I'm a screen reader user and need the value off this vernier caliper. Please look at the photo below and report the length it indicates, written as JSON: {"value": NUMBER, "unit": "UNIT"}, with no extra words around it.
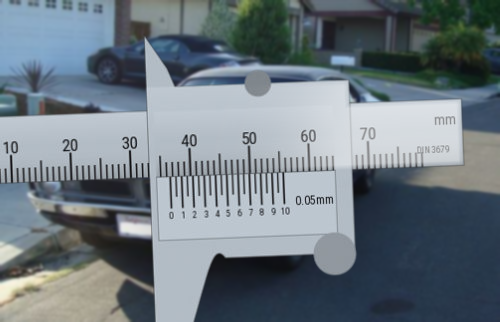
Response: {"value": 36.6, "unit": "mm"}
